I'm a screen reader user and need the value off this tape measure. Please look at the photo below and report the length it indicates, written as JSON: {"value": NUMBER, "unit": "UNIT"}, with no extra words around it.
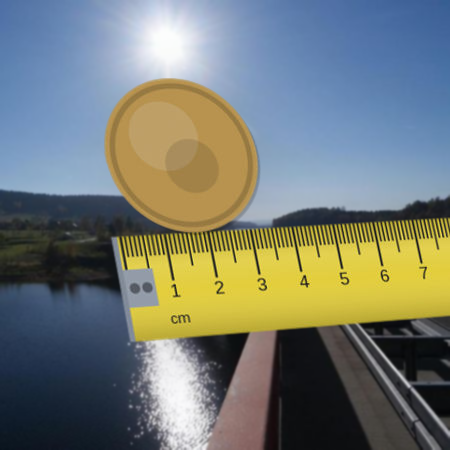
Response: {"value": 3.5, "unit": "cm"}
